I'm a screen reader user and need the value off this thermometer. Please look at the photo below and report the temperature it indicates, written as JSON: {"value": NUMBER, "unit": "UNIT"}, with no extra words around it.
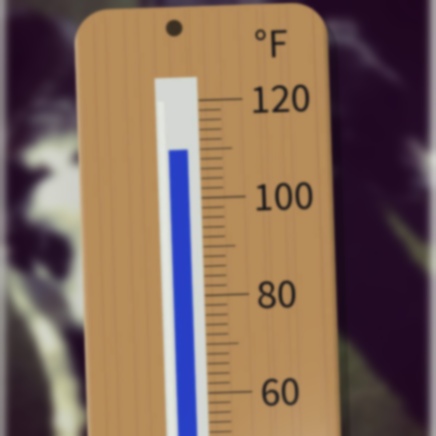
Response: {"value": 110, "unit": "°F"}
